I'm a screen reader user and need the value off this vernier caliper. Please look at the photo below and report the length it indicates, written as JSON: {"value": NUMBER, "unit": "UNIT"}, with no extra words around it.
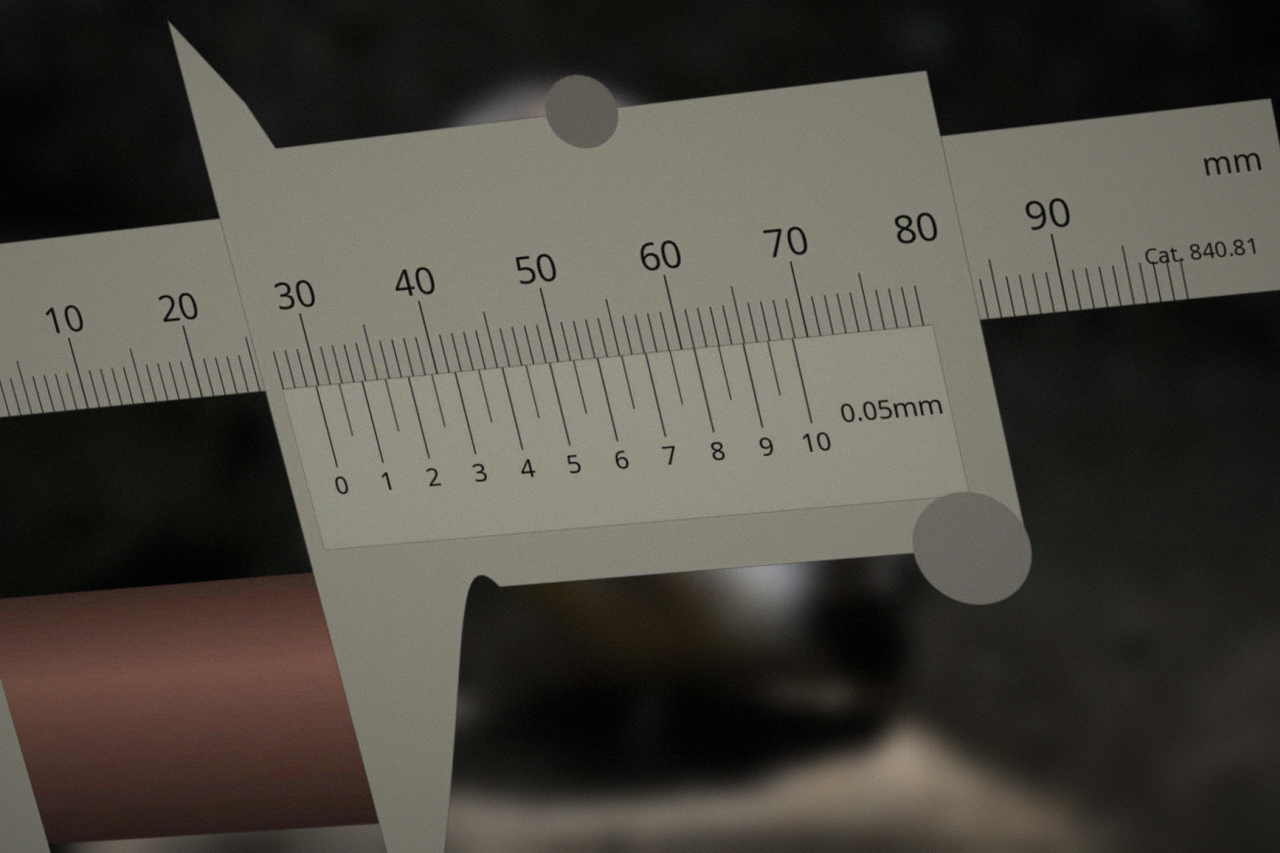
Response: {"value": 29.8, "unit": "mm"}
